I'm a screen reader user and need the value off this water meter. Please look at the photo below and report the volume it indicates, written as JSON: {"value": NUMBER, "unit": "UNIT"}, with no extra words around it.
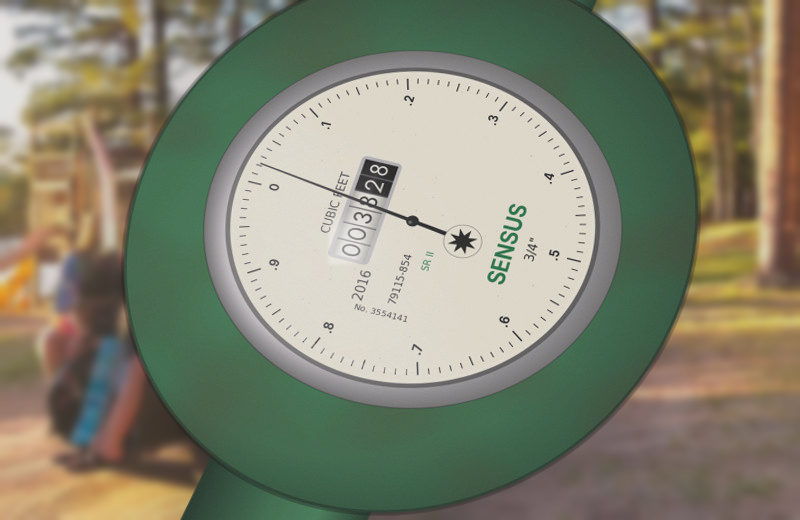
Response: {"value": 3828.02, "unit": "ft³"}
